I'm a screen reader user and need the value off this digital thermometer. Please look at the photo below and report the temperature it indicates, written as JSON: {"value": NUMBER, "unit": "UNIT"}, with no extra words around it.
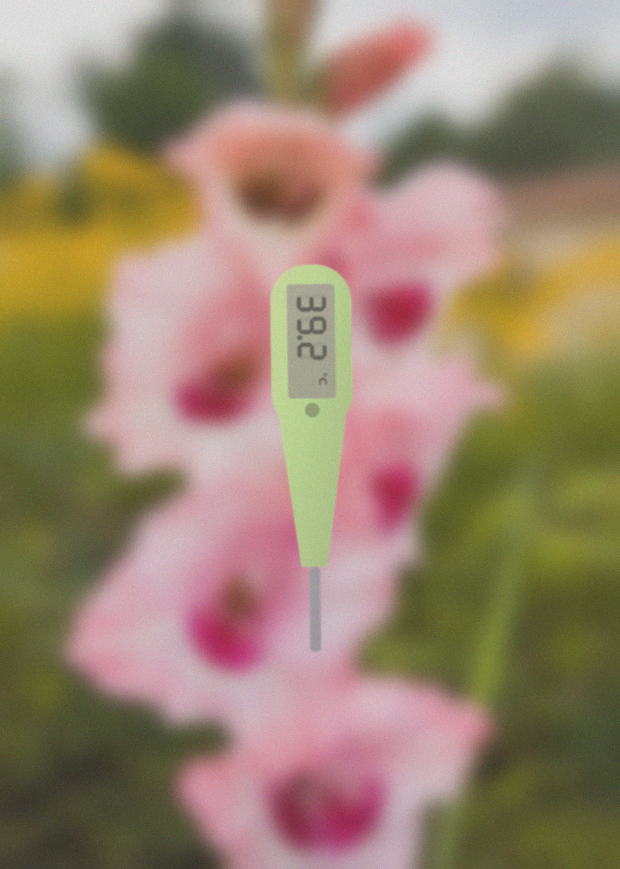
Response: {"value": 39.2, "unit": "°C"}
